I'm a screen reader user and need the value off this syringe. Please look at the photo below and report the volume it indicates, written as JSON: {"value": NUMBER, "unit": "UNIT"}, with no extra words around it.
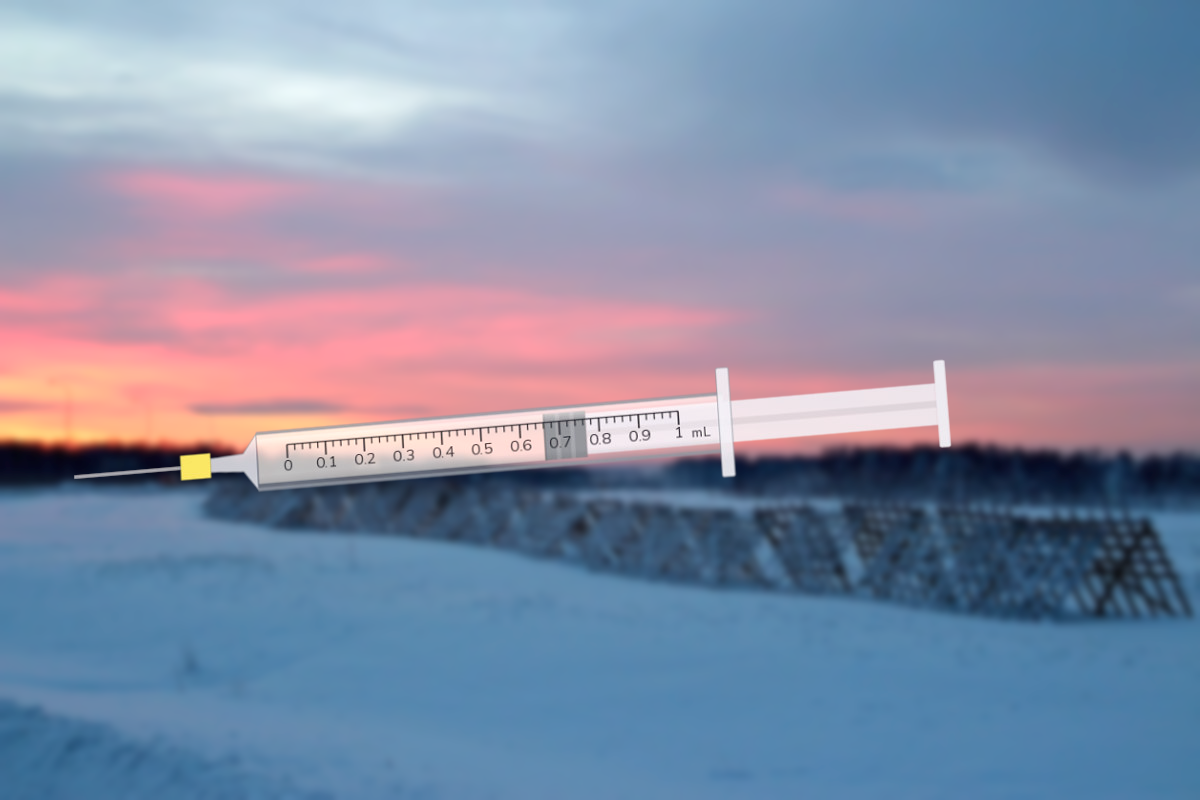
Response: {"value": 0.66, "unit": "mL"}
